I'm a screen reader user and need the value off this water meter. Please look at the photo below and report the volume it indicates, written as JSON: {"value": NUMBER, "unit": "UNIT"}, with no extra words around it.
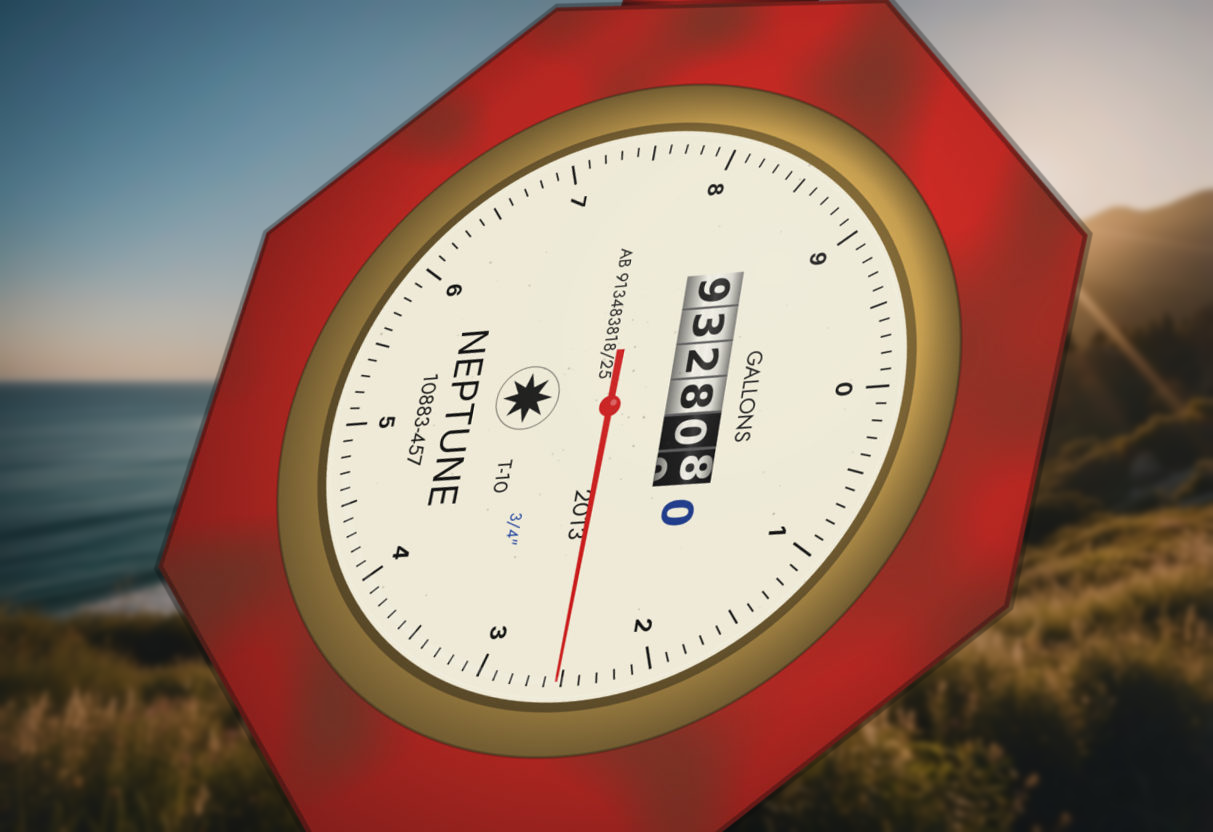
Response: {"value": 9328082.5, "unit": "gal"}
